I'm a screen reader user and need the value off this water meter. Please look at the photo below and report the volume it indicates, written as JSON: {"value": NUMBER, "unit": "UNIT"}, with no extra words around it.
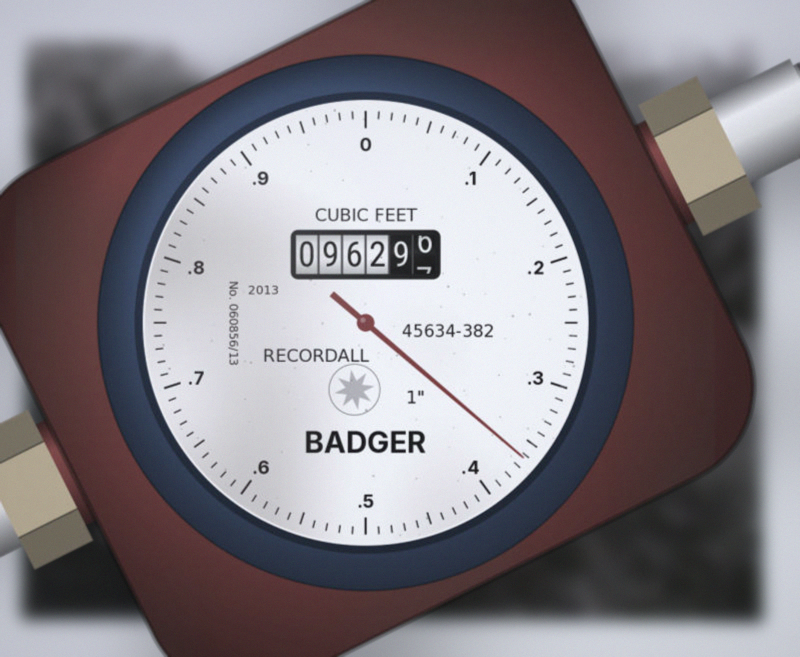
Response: {"value": 96296.36, "unit": "ft³"}
